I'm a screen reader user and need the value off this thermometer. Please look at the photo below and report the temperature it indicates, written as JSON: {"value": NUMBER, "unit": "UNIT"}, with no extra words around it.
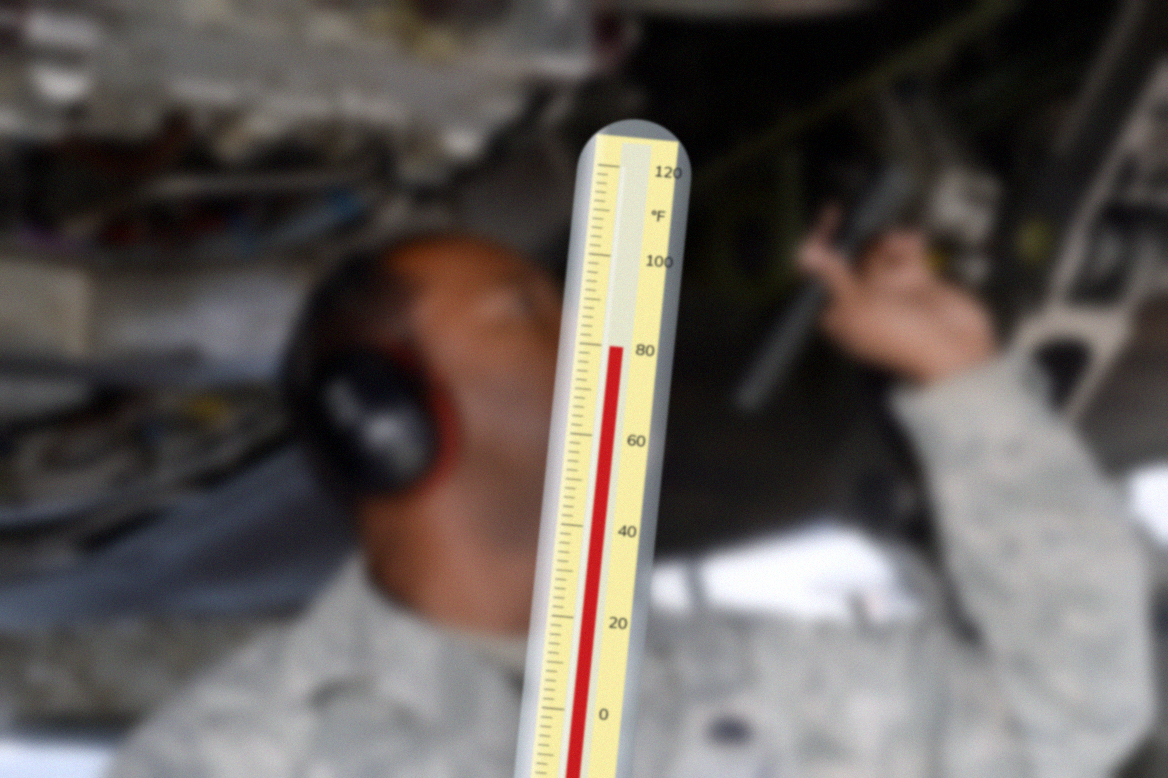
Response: {"value": 80, "unit": "°F"}
